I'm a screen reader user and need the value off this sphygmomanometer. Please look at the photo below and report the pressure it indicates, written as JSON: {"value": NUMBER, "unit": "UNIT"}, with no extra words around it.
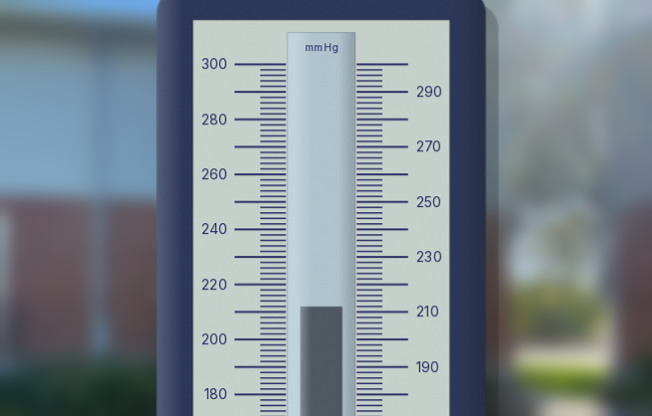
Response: {"value": 212, "unit": "mmHg"}
